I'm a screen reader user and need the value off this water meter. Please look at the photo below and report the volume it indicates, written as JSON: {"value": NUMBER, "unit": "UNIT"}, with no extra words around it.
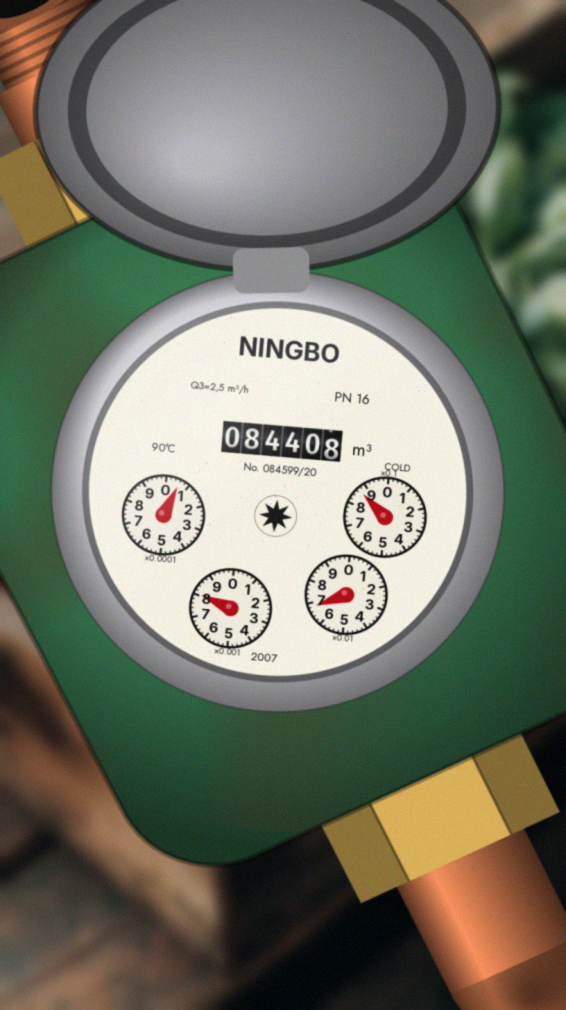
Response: {"value": 84407.8680, "unit": "m³"}
